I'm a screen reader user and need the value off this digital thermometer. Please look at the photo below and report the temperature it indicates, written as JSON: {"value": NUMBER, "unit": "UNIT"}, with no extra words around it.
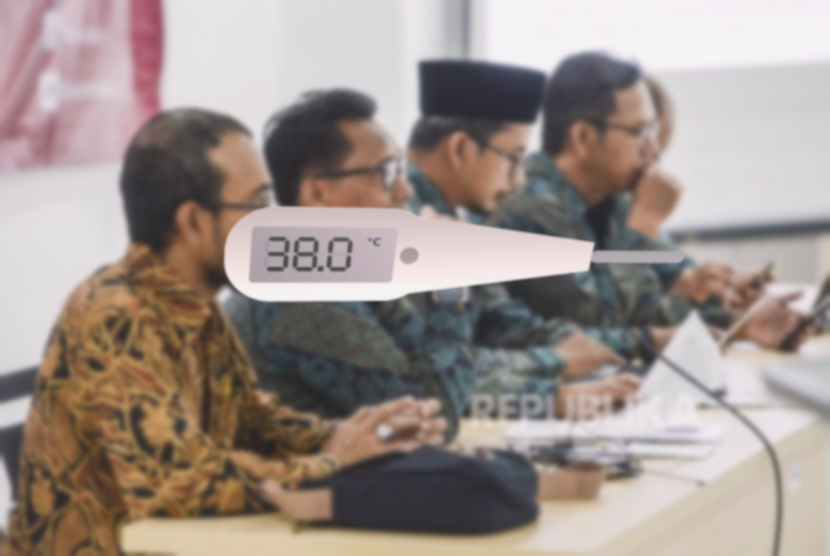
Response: {"value": 38.0, "unit": "°C"}
